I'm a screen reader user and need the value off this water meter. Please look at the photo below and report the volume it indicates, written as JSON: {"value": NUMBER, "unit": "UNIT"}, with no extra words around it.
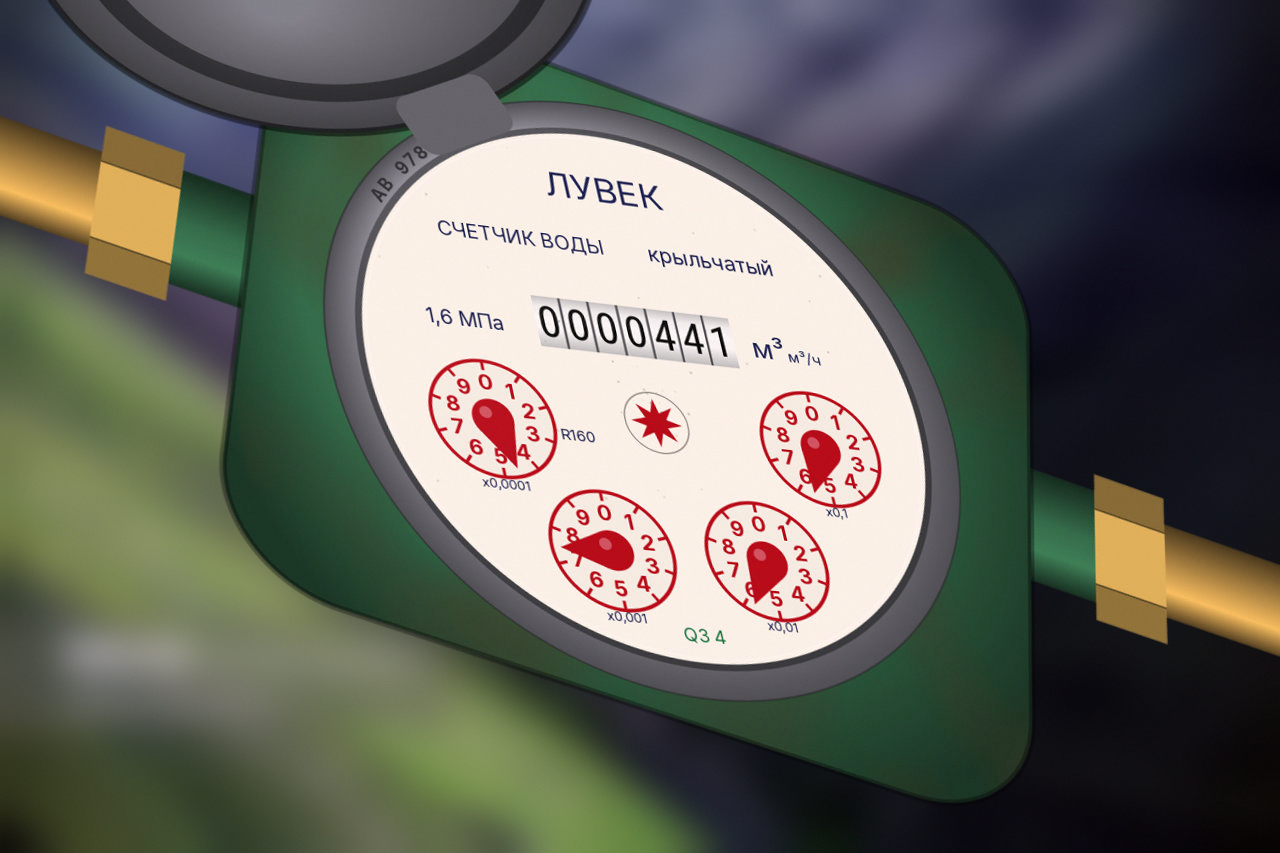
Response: {"value": 441.5574, "unit": "m³"}
